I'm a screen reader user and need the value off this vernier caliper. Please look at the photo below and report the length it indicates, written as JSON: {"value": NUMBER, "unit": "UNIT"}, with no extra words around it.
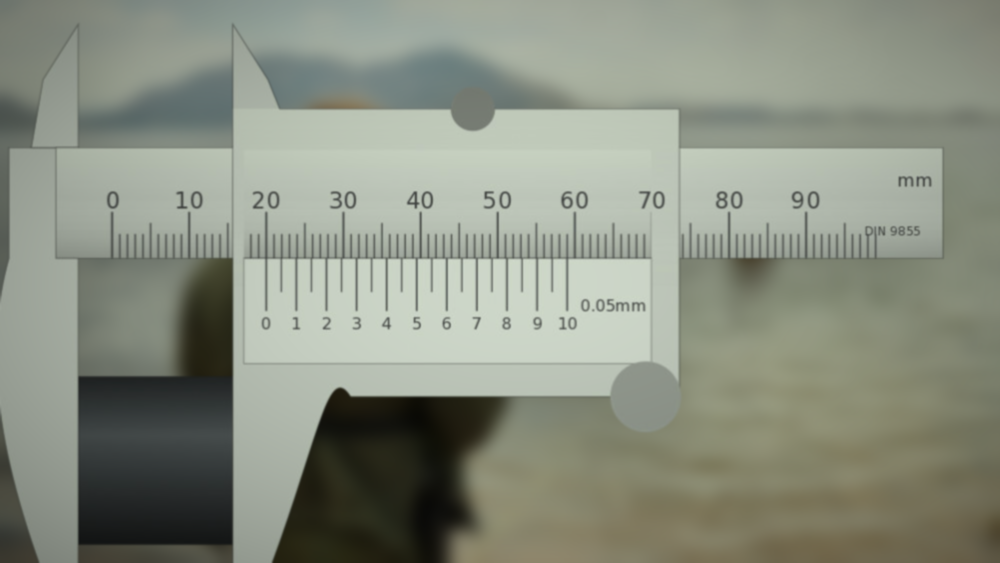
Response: {"value": 20.0, "unit": "mm"}
